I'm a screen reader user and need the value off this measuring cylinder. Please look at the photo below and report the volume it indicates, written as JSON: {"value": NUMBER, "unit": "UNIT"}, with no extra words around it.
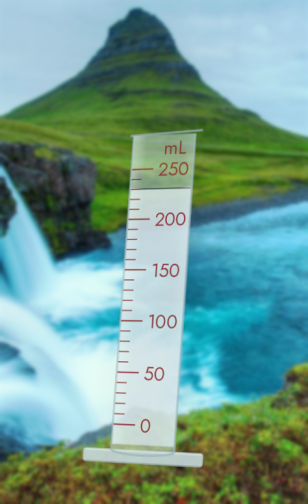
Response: {"value": 230, "unit": "mL"}
